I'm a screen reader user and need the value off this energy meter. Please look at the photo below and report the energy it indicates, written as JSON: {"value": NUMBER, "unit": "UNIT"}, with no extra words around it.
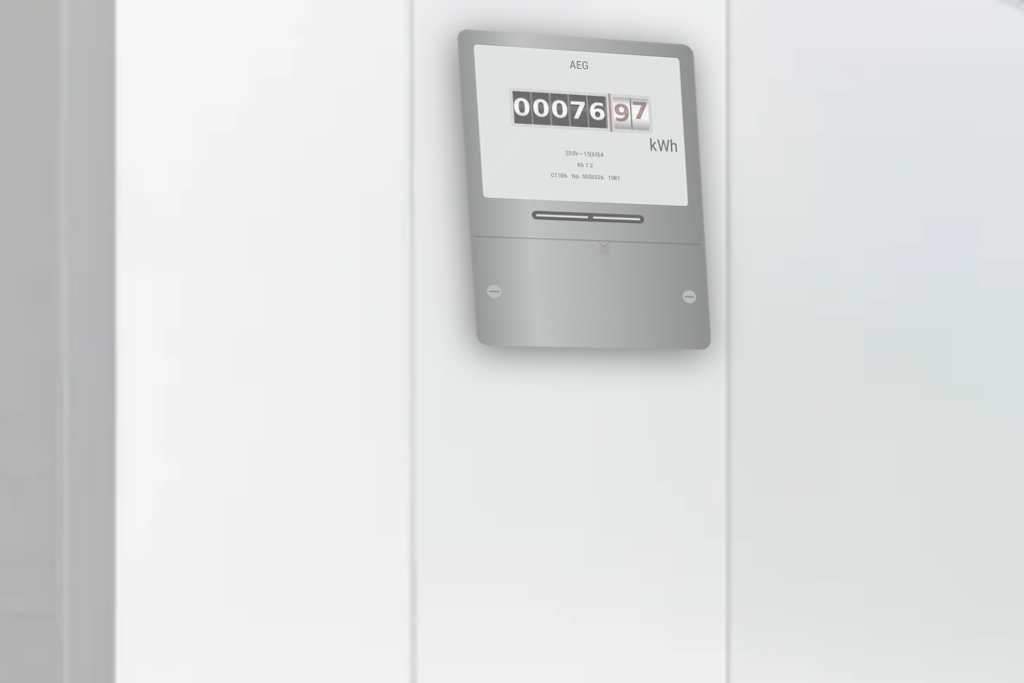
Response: {"value": 76.97, "unit": "kWh"}
